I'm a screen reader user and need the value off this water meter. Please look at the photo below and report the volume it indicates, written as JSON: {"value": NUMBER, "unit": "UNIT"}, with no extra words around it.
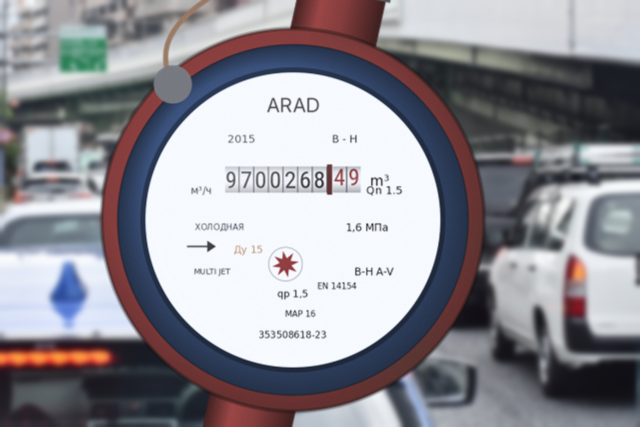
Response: {"value": 9700268.49, "unit": "m³"}
